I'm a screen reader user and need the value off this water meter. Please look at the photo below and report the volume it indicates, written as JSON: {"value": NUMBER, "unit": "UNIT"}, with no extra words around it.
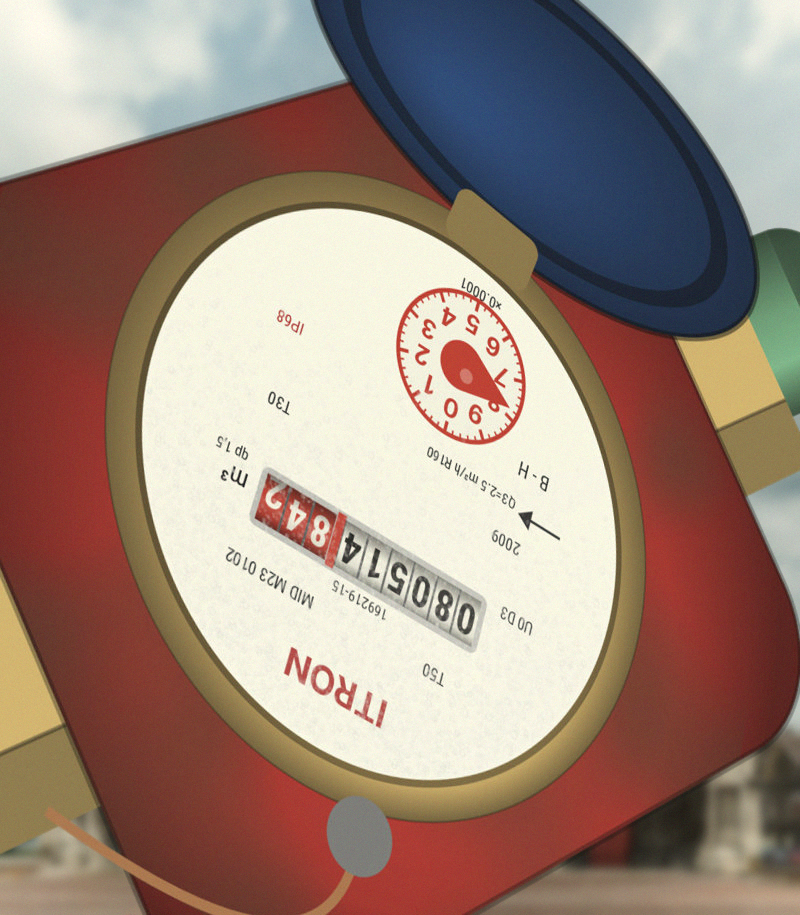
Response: {"value": 80514.8417, "unit": "m³"}
